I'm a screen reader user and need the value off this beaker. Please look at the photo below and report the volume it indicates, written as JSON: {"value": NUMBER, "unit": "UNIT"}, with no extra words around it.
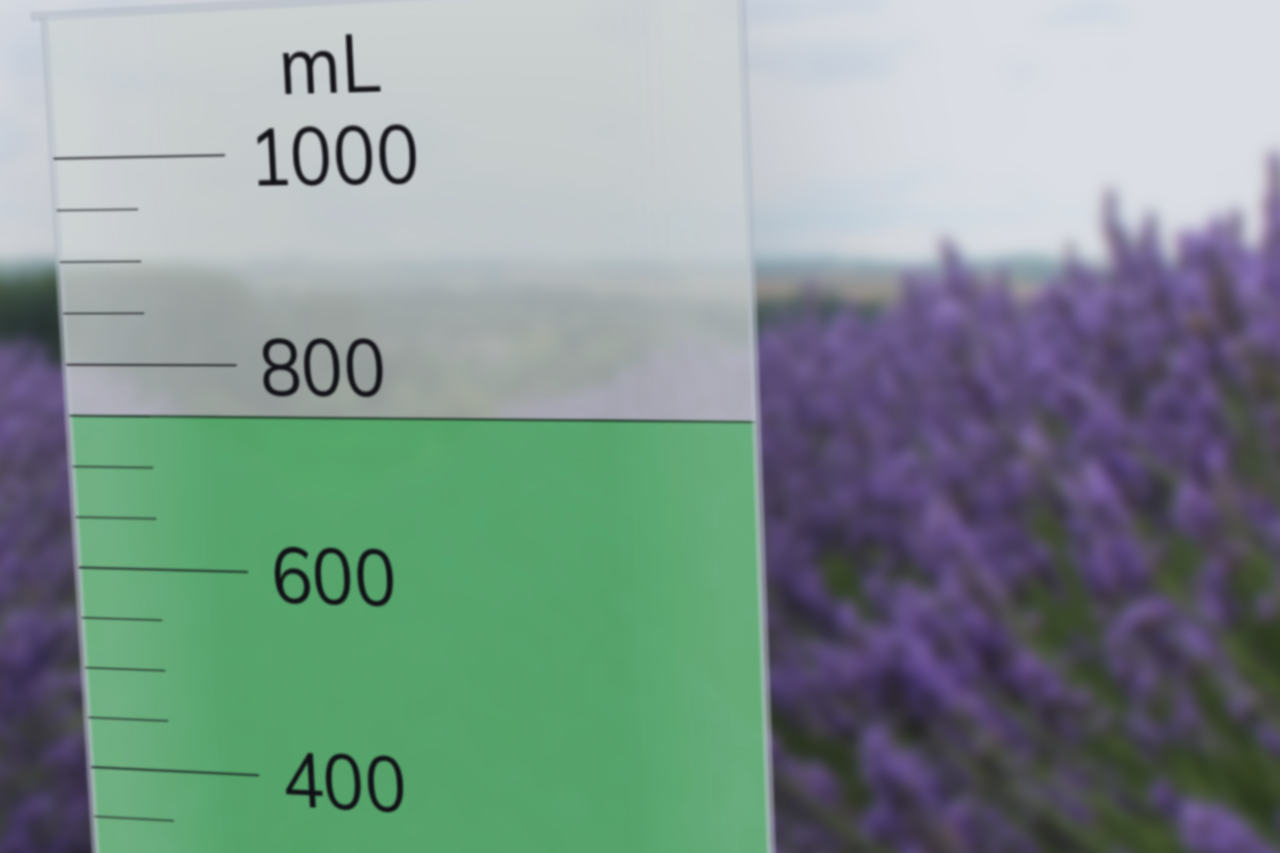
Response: {"value": 750, "unit": "mL"}
